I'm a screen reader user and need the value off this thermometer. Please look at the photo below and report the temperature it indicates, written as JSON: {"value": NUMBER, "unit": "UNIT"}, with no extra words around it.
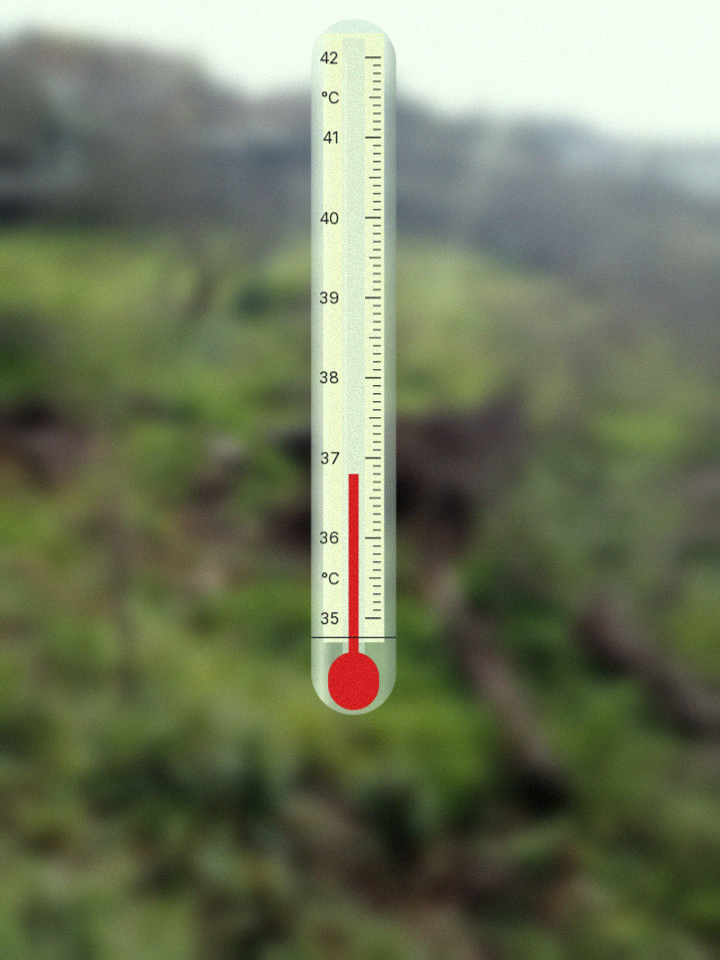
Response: {"value": 36.8, "unit": "°C"}
